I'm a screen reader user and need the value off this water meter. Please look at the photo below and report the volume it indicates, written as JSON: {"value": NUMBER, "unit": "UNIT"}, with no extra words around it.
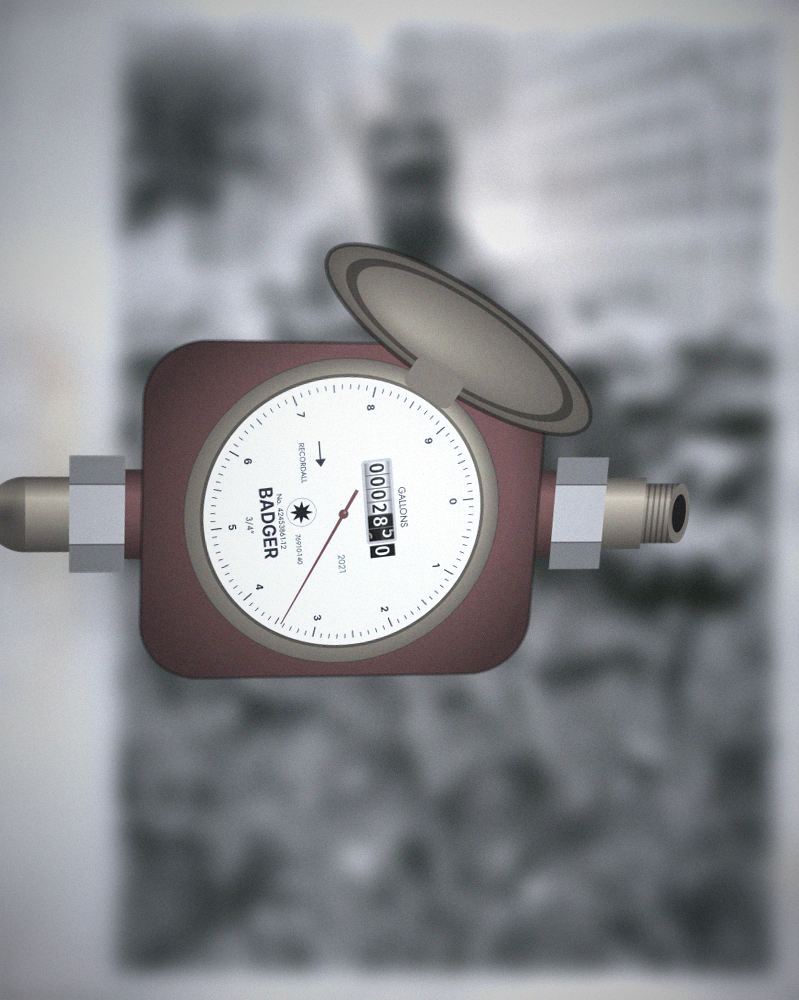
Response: {"value": 2853.4, "unit": "gal"}
